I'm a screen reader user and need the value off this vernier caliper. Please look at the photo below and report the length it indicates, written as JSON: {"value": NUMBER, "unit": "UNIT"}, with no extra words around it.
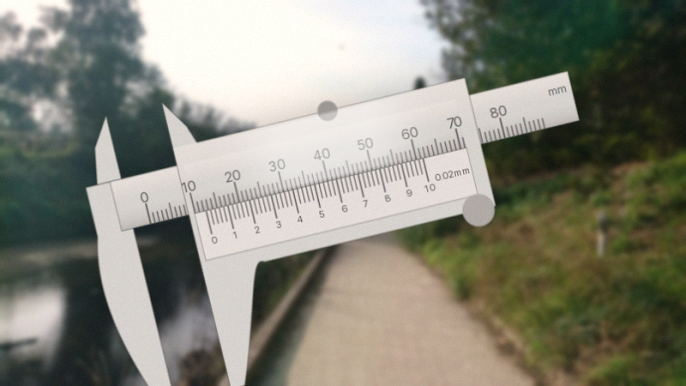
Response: {"value": 12.5, "unit": "mm"}
